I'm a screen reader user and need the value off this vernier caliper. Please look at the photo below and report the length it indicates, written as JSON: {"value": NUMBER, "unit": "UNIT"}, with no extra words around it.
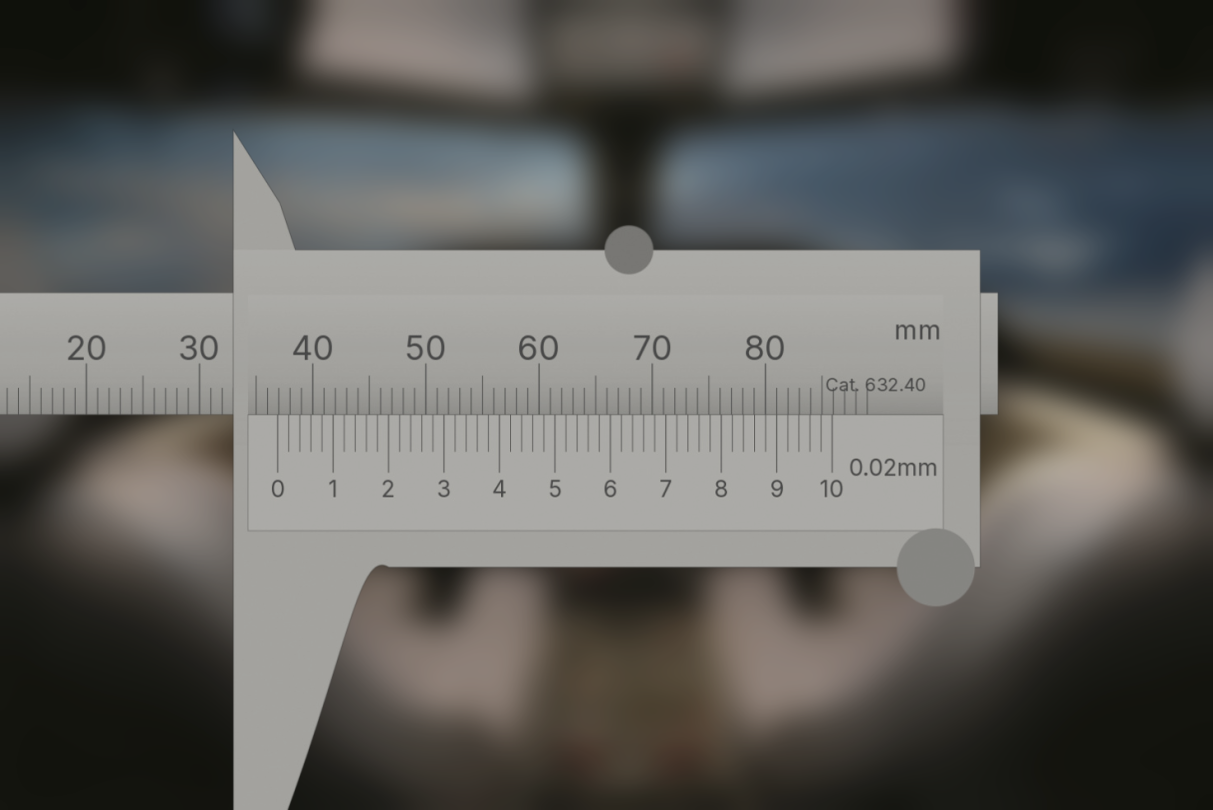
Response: {"value": 36.9, "unit": "mm"}
